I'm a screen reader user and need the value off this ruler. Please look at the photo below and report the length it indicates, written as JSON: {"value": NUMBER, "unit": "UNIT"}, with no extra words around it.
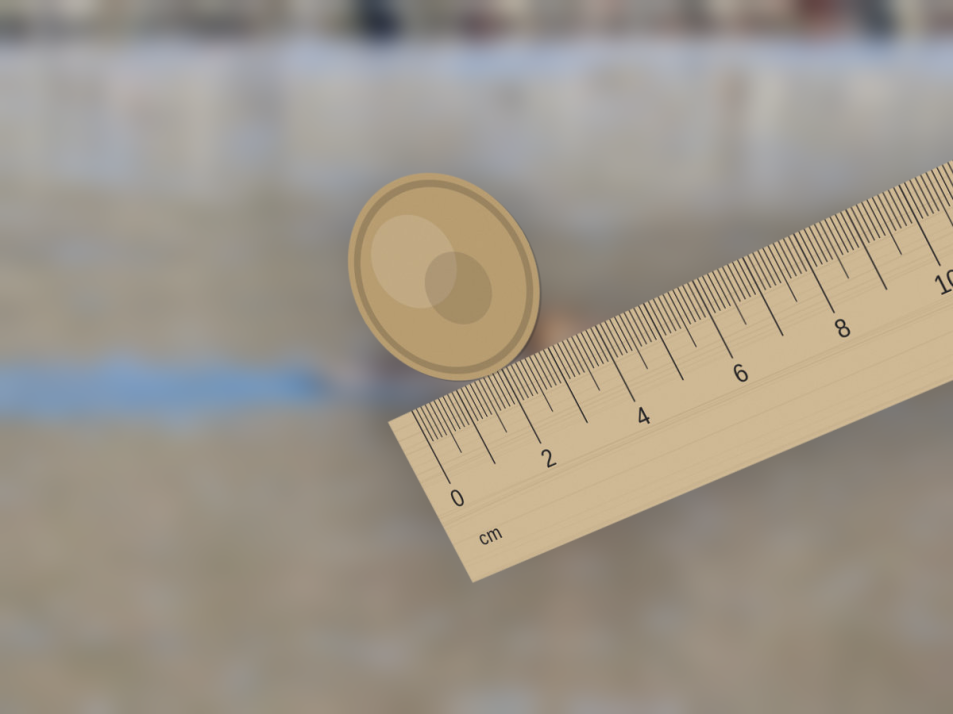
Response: {"value": 3.6, "unit": "cm"}
